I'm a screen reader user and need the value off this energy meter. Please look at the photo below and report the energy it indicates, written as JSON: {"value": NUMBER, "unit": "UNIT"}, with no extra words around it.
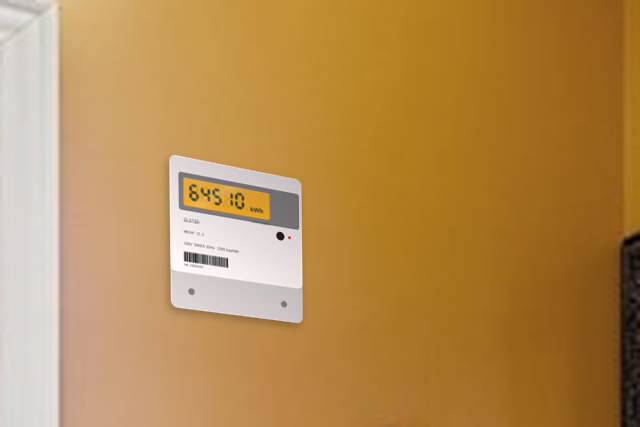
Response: {"value": 64510, "unit": "kWh"}
